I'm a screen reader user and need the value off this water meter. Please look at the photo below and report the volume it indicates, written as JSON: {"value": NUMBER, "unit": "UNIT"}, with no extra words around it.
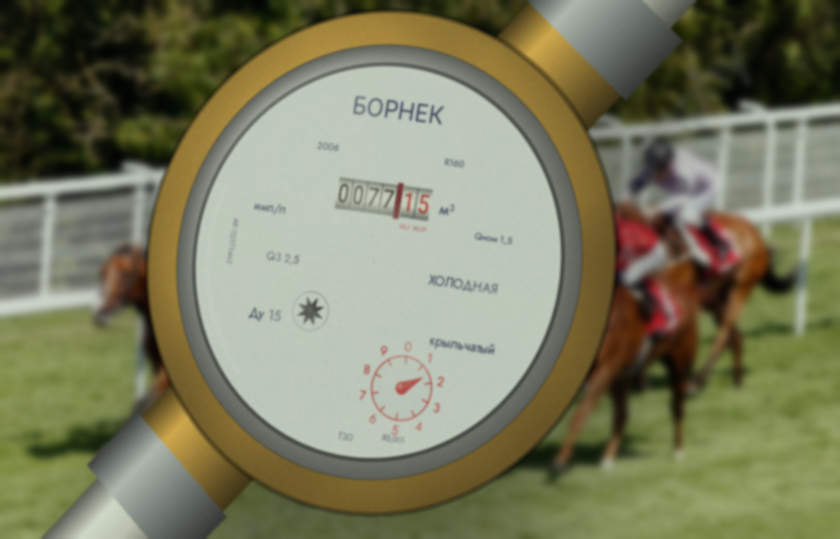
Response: {"value": 77.151, "unit": "m³"}
